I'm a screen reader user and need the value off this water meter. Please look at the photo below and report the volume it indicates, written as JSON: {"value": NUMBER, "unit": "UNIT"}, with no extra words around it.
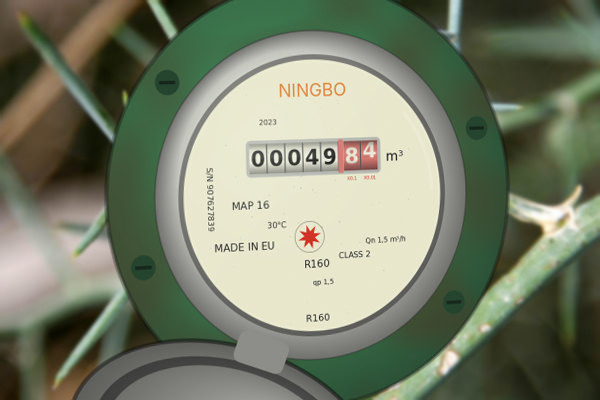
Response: {"value": 49.84, "unit": "m³"}
